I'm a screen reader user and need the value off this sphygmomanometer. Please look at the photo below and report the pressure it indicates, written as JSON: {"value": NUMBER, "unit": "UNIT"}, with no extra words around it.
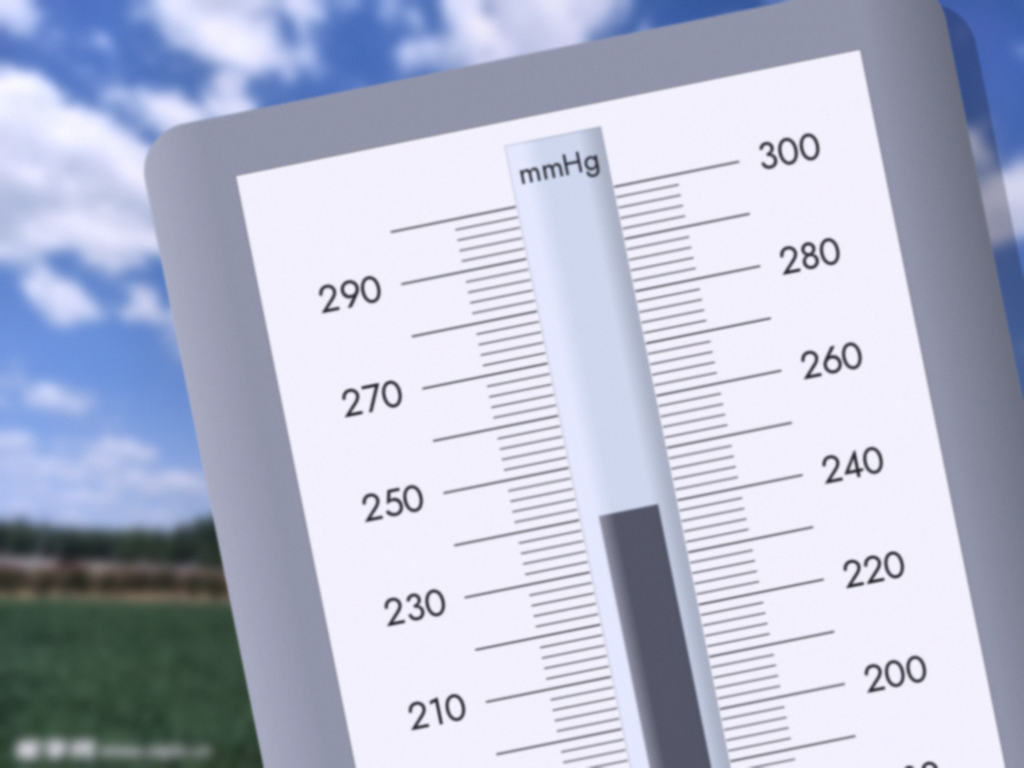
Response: {"value": 240, "unit": "mmHg"}
